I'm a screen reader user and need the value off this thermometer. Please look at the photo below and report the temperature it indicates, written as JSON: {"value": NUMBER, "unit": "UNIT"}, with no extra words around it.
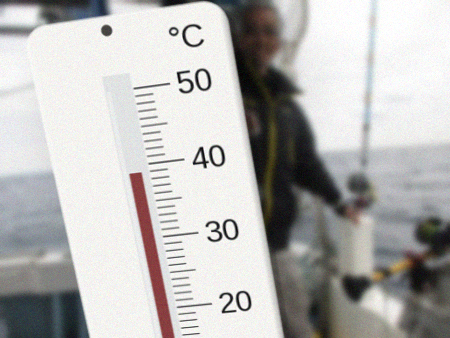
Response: {"value": 39, "unit": "°C"}
